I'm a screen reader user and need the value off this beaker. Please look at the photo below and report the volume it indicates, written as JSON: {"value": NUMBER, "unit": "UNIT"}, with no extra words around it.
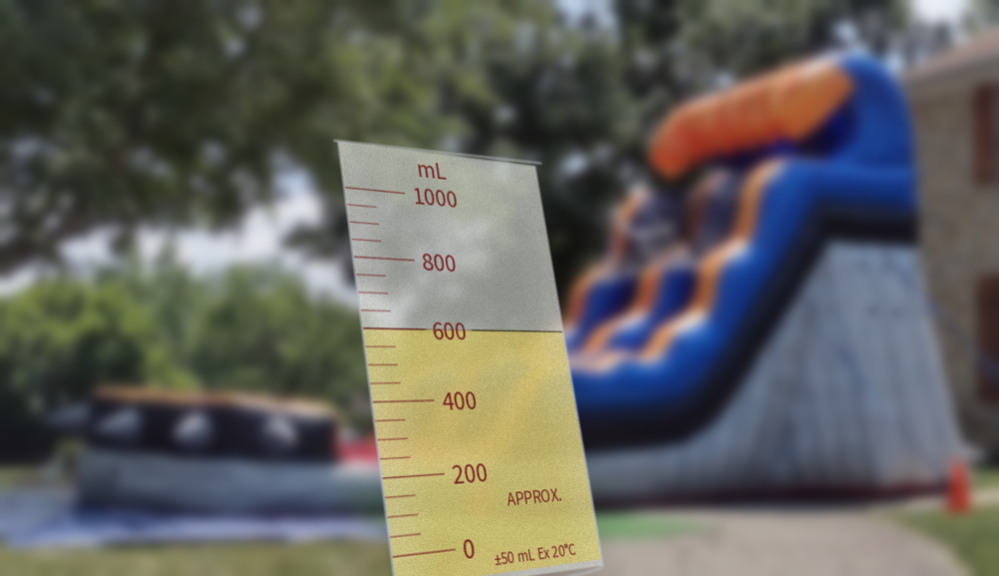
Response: {"value": 600, "unit": "mL"}
